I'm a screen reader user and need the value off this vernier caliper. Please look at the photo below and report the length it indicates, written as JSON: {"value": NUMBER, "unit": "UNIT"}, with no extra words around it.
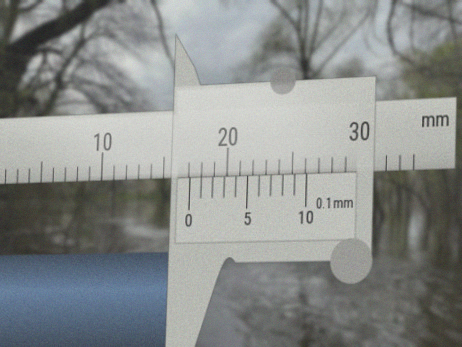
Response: {"value": 17.1, "unit": "mm"}
